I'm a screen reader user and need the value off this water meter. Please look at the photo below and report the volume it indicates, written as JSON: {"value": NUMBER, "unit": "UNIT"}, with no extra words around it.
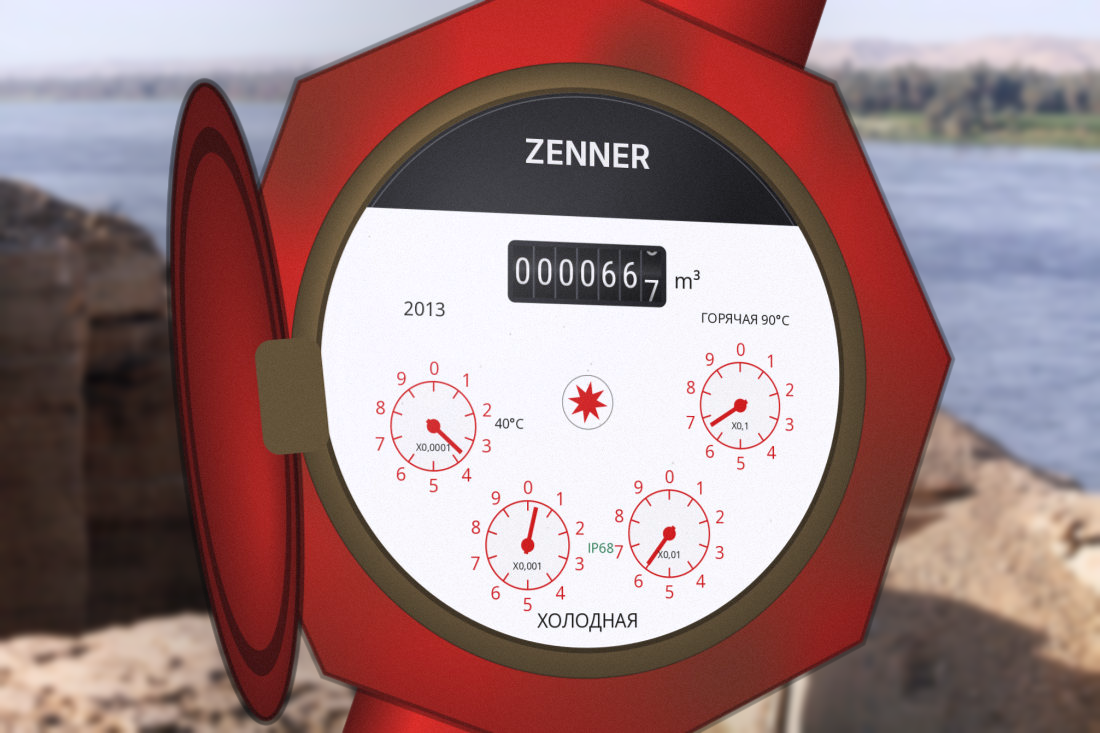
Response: {"value": 666.6603, "unit": "m³"}
